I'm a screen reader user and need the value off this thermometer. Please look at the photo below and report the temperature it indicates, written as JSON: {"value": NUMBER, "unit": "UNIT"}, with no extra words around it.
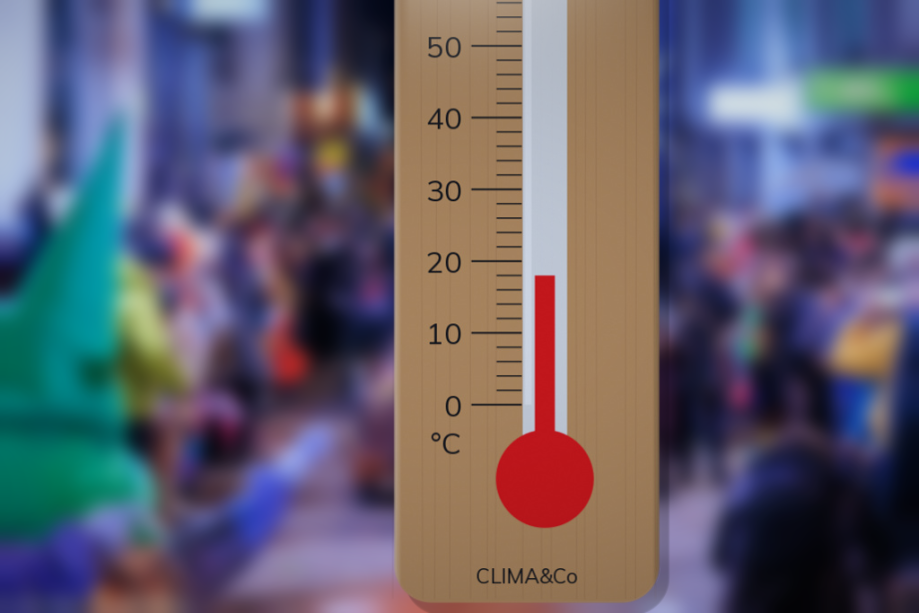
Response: {"value": 18, "unit": "°C"}
